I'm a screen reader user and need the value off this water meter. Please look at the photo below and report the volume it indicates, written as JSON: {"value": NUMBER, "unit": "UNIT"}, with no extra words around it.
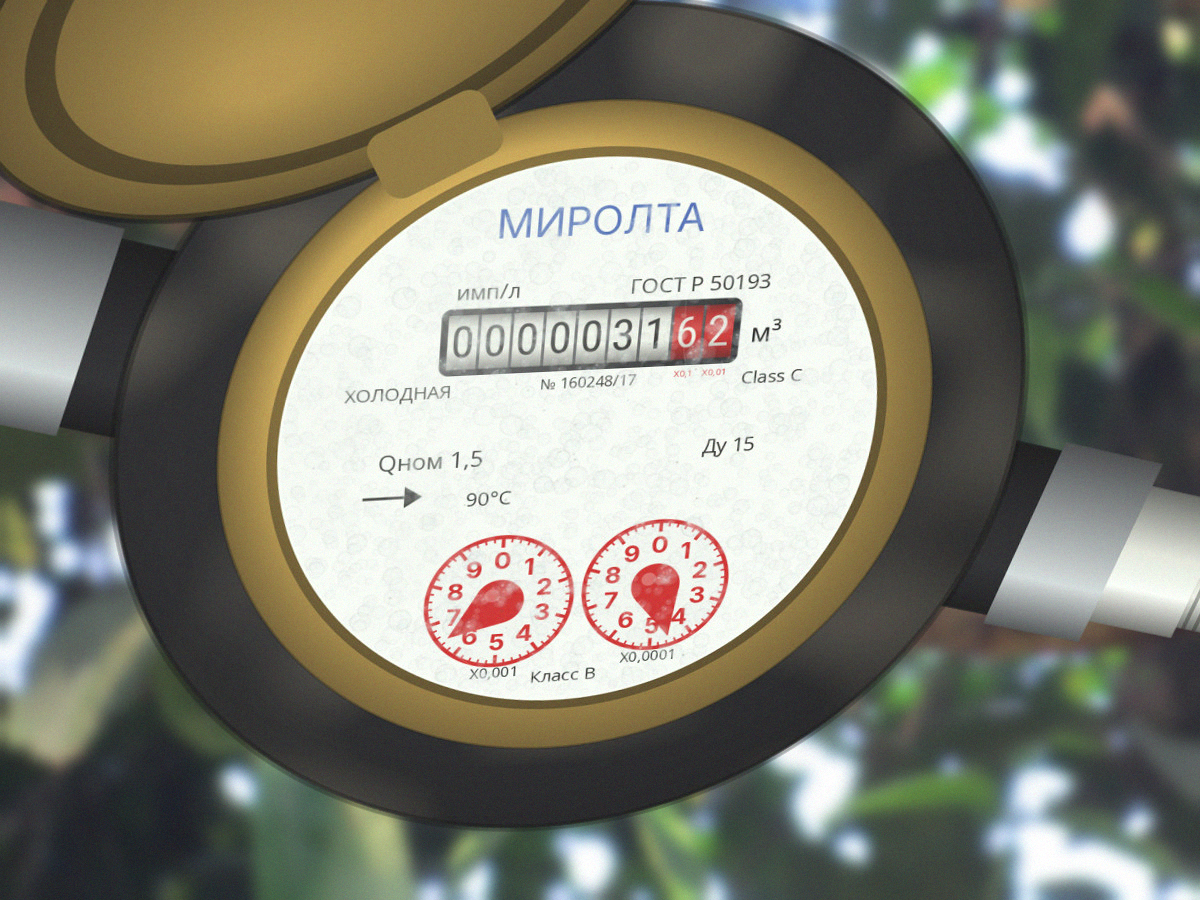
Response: {"value": 31.6264, "unit": "m³"}
